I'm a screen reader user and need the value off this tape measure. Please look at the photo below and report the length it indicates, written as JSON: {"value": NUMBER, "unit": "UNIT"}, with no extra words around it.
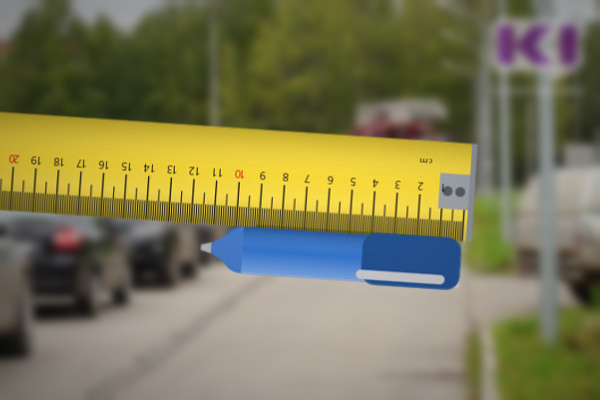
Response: {"value": 11.5, "unit": "cm"}
